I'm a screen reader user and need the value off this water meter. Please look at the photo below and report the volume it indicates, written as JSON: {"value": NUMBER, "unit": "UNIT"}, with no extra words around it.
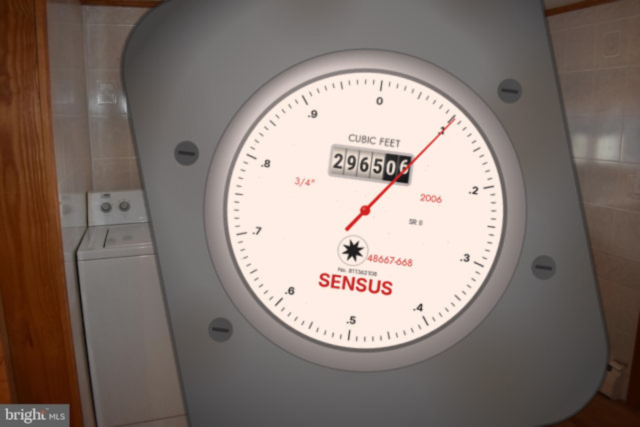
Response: {"value": 296506.10, "unit": "ft³"}
